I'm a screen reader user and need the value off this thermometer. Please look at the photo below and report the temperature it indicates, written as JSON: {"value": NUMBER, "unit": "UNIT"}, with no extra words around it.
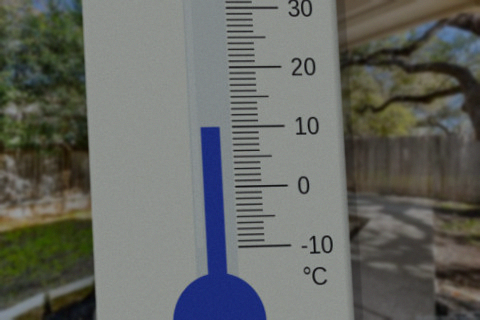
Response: {"value": 10, "unit": "°C"}
